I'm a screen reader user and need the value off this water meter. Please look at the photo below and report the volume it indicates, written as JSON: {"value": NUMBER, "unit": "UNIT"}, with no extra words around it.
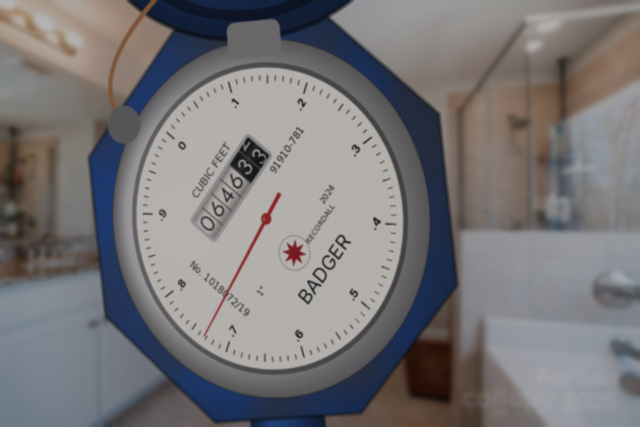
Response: {"value": 64632.73, "unit": "ft³"}
